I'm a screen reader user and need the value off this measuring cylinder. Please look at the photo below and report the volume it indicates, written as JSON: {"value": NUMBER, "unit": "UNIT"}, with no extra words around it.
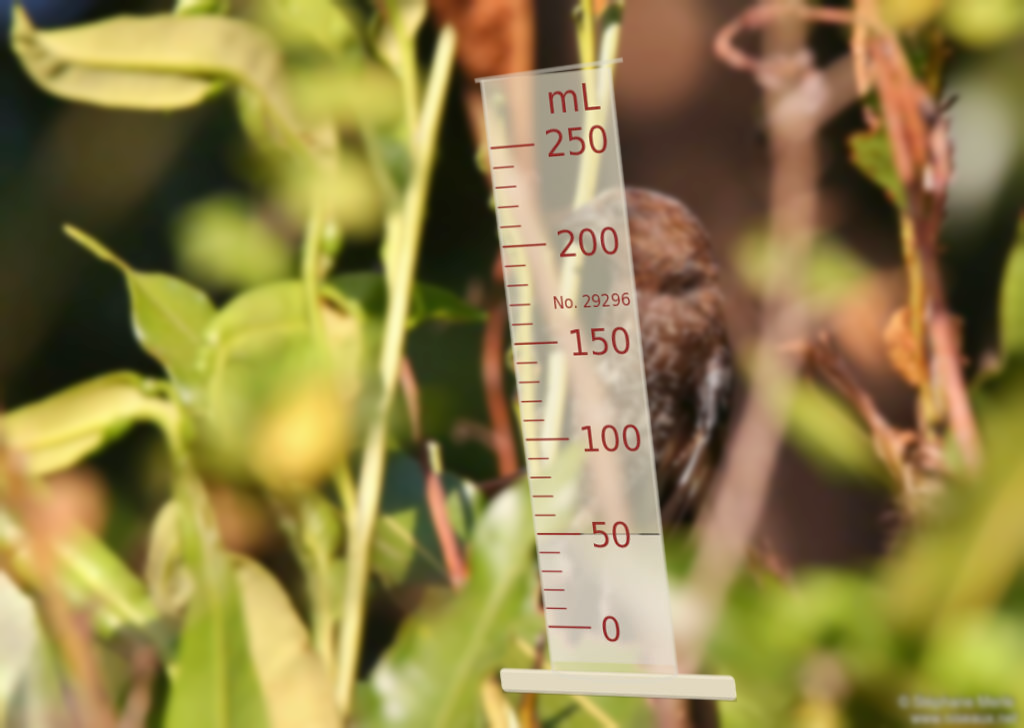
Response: {"value": 50, "unit": "mL"}
